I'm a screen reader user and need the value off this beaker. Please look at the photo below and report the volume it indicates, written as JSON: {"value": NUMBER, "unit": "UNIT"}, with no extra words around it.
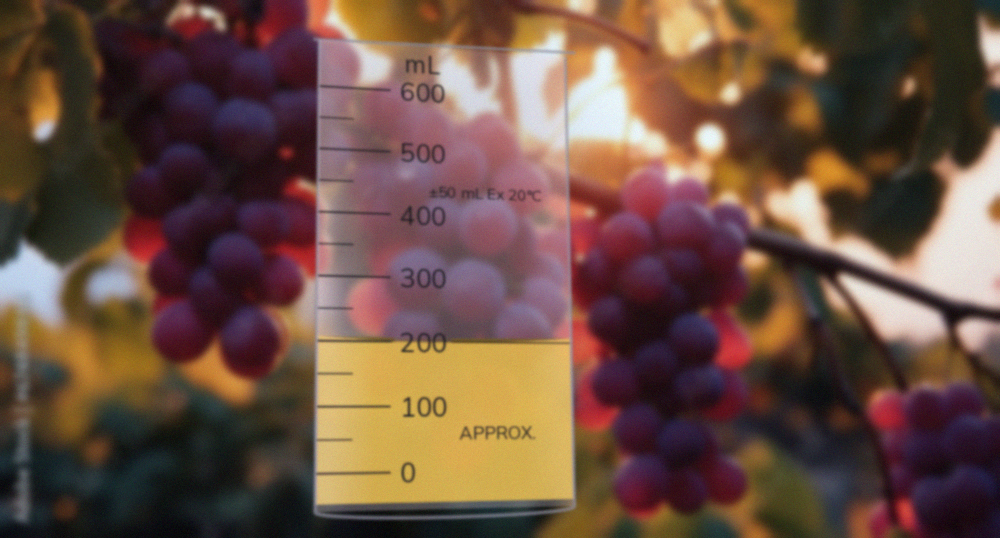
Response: {"value": 200, "unit": "mL"}
